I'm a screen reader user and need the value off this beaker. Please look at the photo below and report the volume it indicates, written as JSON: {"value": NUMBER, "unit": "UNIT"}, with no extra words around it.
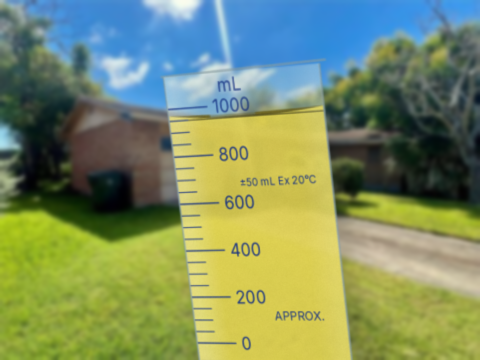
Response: {"value": 950, "unit": "mL"}
